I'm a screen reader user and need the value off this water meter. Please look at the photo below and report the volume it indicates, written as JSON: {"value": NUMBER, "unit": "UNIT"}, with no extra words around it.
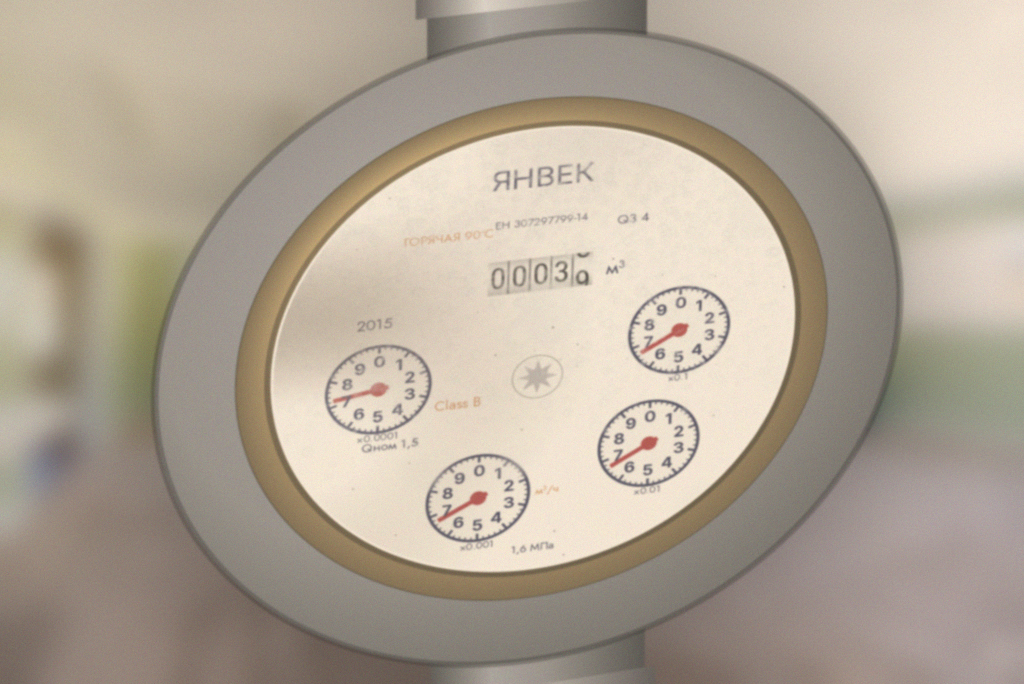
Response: {"value": 38.6667, "unit": "m³"}
